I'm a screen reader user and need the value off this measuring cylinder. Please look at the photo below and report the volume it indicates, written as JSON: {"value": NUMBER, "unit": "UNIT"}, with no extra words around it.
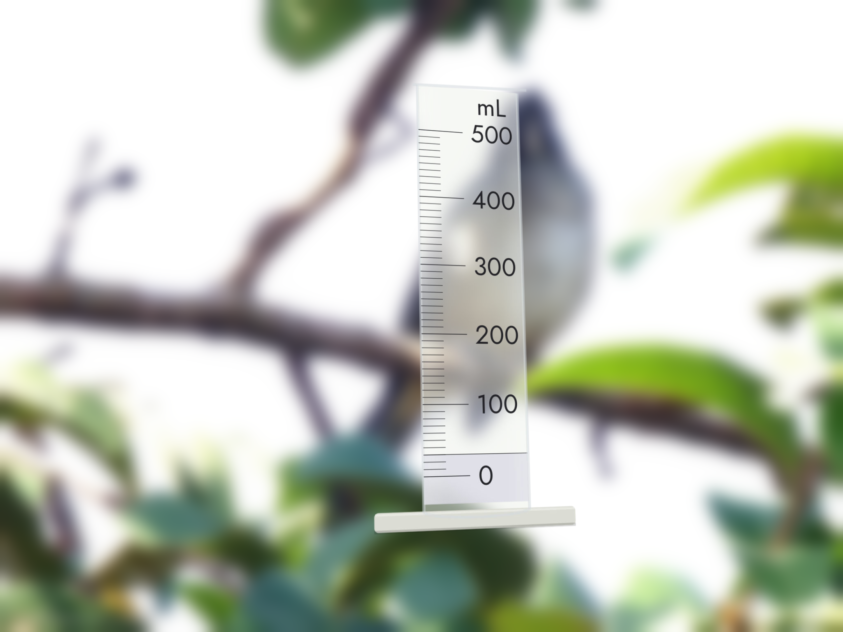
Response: {"value": 30, "unit": "mL"}
